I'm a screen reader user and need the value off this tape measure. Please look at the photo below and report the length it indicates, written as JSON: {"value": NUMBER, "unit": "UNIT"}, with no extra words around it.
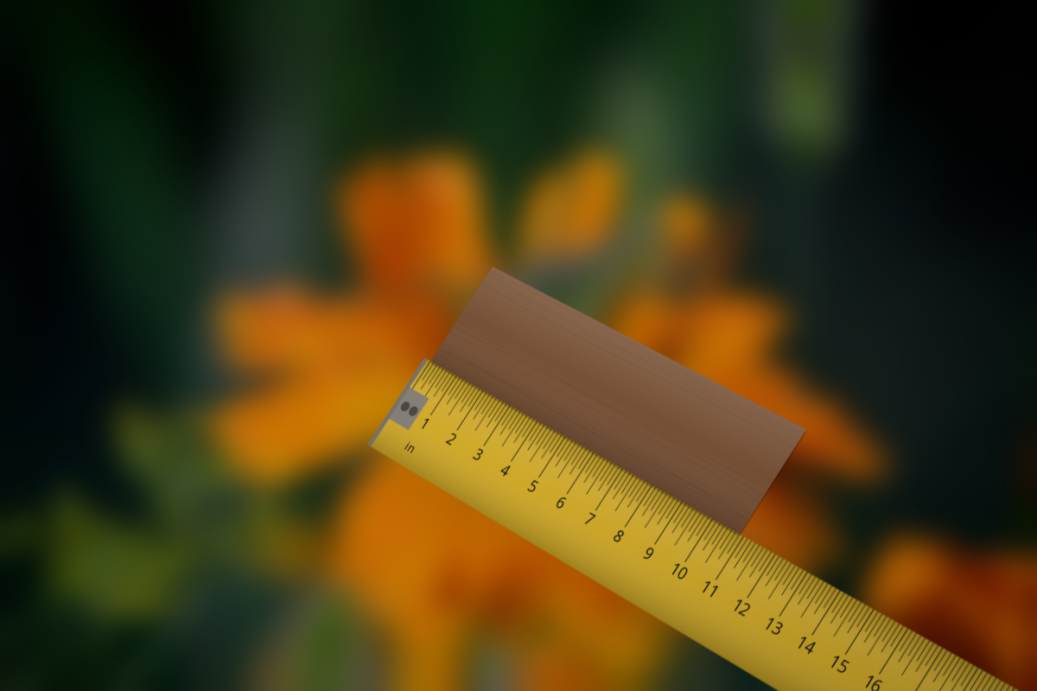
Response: {"value": 10.875, "unit": "in"}
